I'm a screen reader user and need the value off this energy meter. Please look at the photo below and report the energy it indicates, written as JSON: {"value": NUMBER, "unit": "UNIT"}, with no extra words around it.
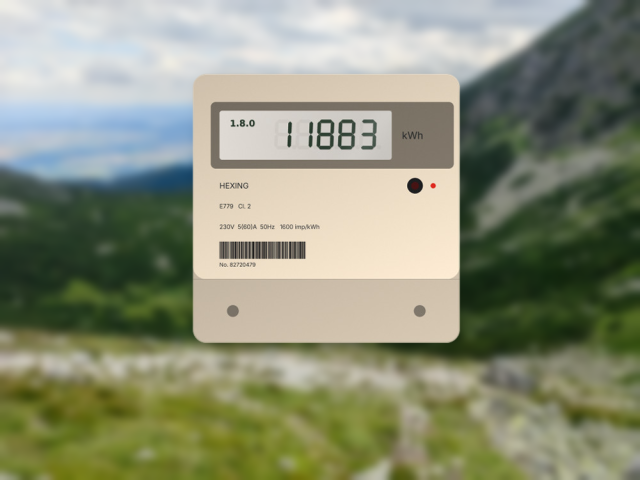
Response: {"value": 11883, "unit": "kWh"}
